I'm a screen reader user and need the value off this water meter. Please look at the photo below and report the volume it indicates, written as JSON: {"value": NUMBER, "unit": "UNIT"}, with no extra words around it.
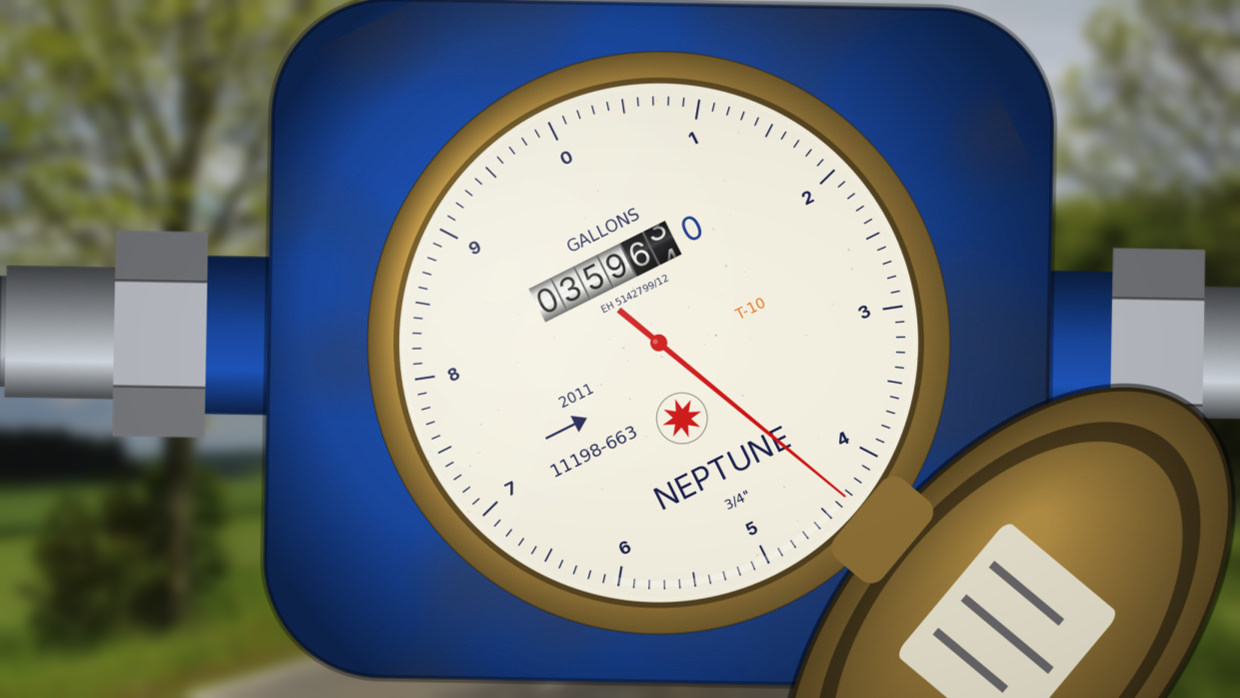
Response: {"value": 359634.3, "unit": "gal"}
